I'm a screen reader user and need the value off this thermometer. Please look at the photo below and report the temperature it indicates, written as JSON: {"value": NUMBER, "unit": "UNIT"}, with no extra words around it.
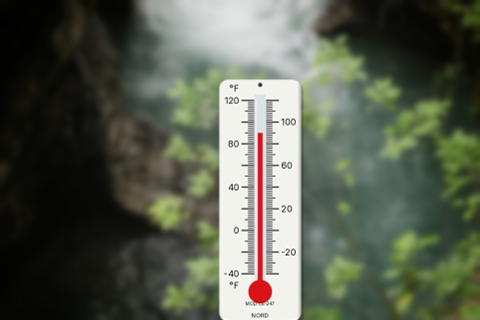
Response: {"value": 90, "unit": "°F"}
